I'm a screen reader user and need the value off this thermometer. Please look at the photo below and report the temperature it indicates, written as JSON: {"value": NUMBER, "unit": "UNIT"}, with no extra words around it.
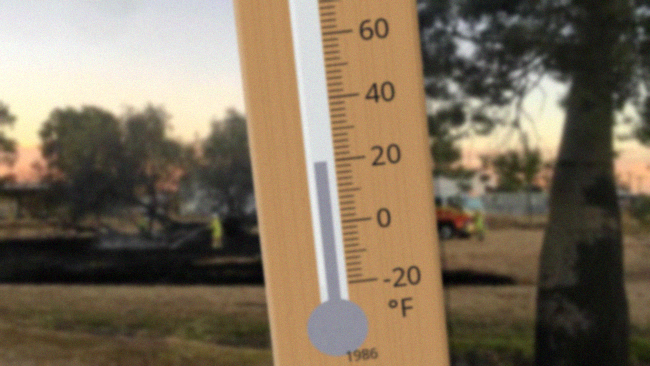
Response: {"value": 20, "unit": "°F"}
